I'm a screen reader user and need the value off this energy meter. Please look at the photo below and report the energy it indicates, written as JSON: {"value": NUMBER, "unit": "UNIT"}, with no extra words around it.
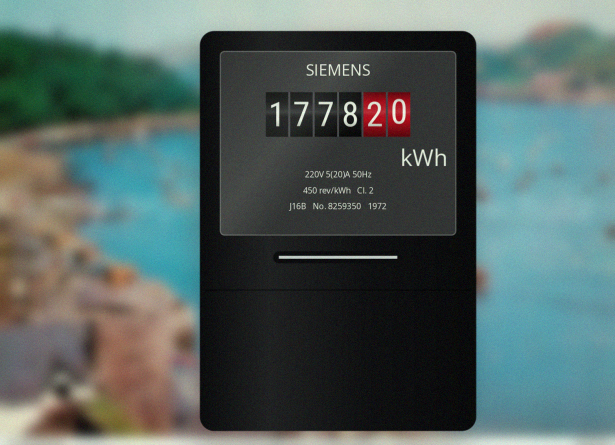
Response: {"value": 1778.20, "unit": "kWh"}
